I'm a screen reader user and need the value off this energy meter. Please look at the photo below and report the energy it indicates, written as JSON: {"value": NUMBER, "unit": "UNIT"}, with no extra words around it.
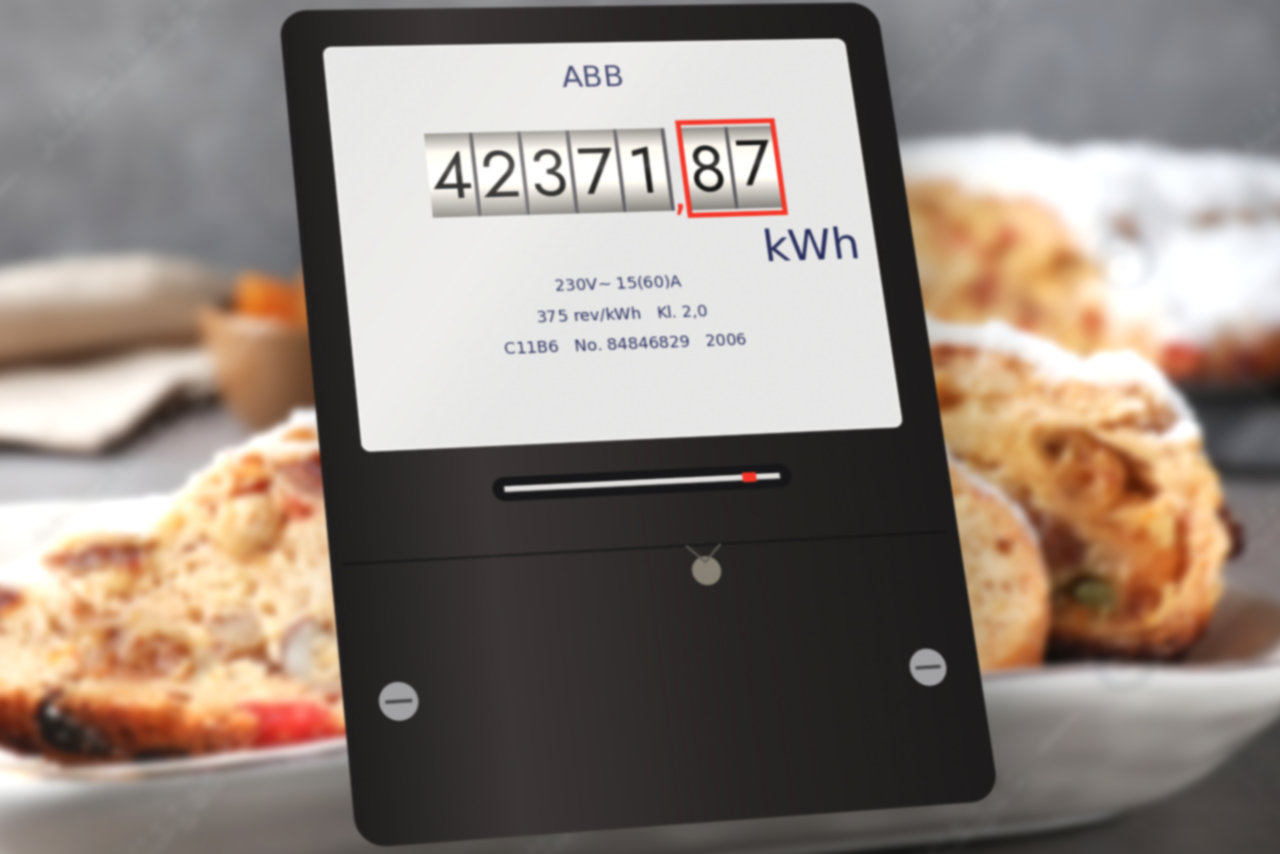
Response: {"value": 42371.87, "unit": "kWh"}
